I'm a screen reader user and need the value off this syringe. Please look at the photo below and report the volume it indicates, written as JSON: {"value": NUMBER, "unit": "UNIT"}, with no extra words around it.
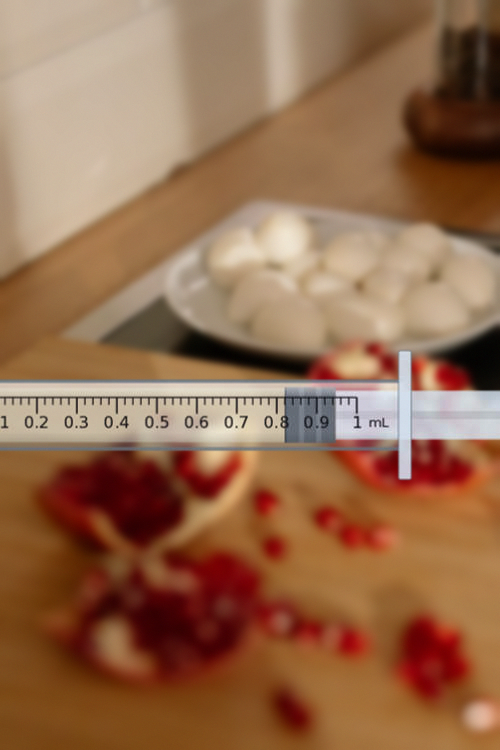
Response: {"value": 0.82, "unit": "mL"}
